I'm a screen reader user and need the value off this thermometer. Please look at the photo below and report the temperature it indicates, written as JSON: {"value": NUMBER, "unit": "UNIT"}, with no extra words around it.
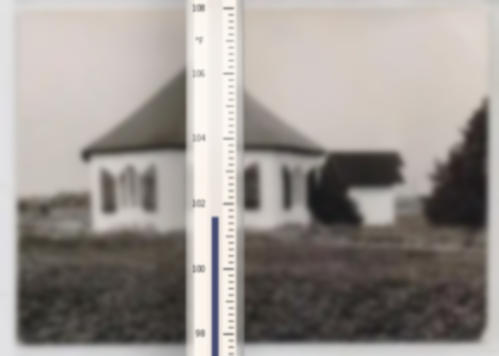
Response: {"value": 101.6, "unit": "°F"}
